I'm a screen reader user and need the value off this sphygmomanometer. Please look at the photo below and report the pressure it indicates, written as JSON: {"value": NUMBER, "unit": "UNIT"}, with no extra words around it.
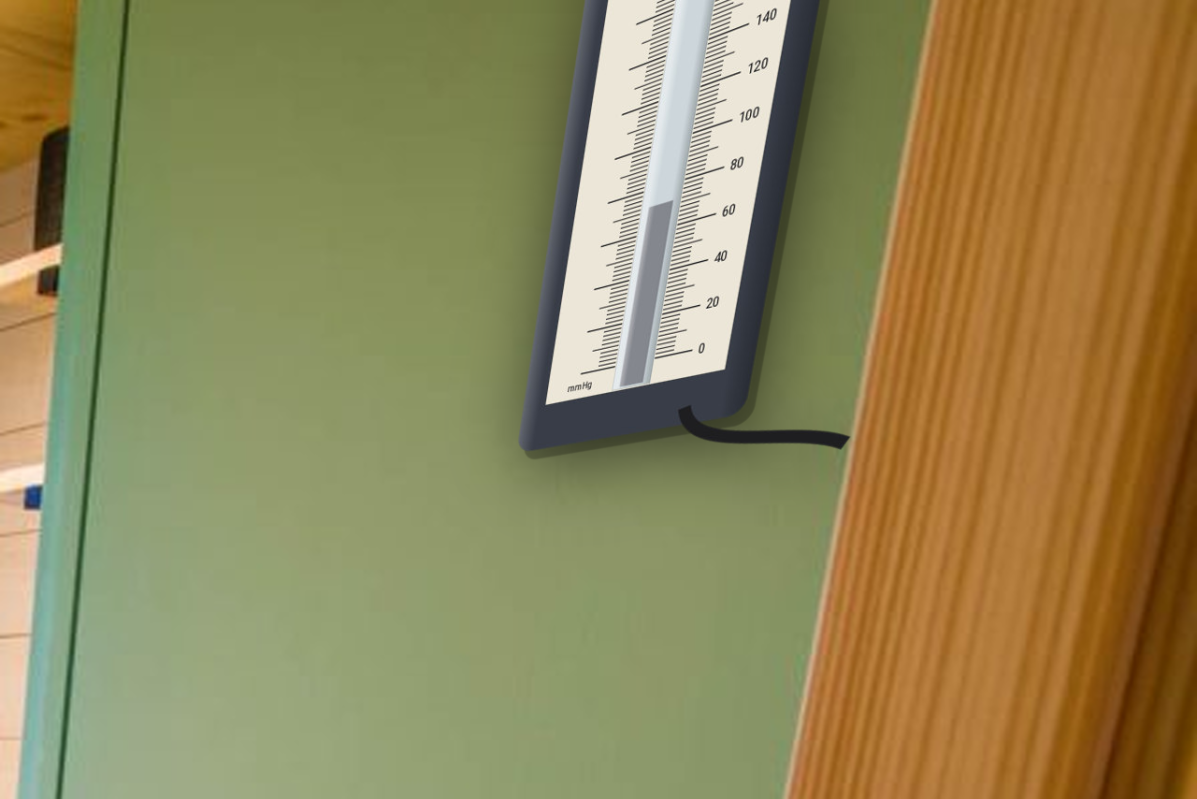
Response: {"value": 72, "unit": "mmHg"}
